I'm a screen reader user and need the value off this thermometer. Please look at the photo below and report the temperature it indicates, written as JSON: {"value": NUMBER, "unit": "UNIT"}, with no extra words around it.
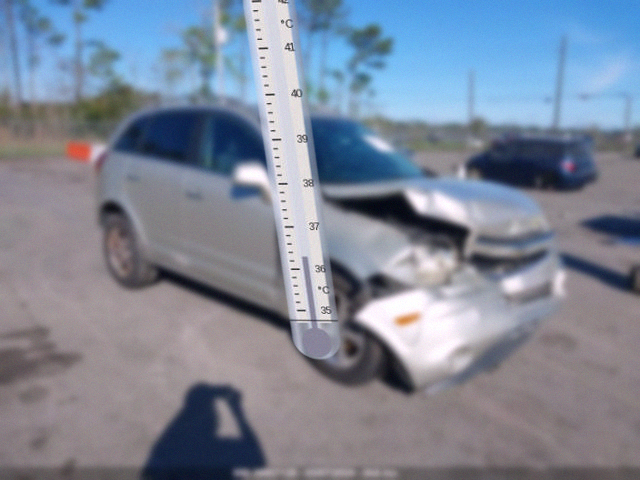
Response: {"value": 36.3, "unit": "°C"}
